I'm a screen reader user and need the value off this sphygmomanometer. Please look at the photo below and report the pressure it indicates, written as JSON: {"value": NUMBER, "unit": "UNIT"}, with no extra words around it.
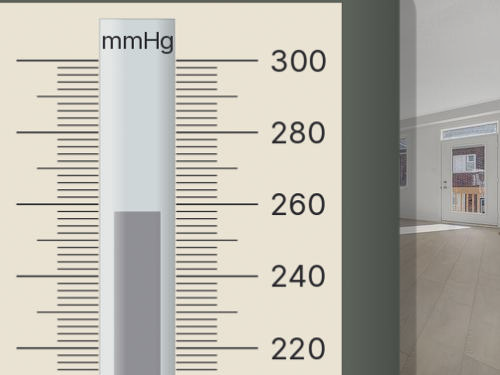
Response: {"value": 258, "unit": "mmHg"}
